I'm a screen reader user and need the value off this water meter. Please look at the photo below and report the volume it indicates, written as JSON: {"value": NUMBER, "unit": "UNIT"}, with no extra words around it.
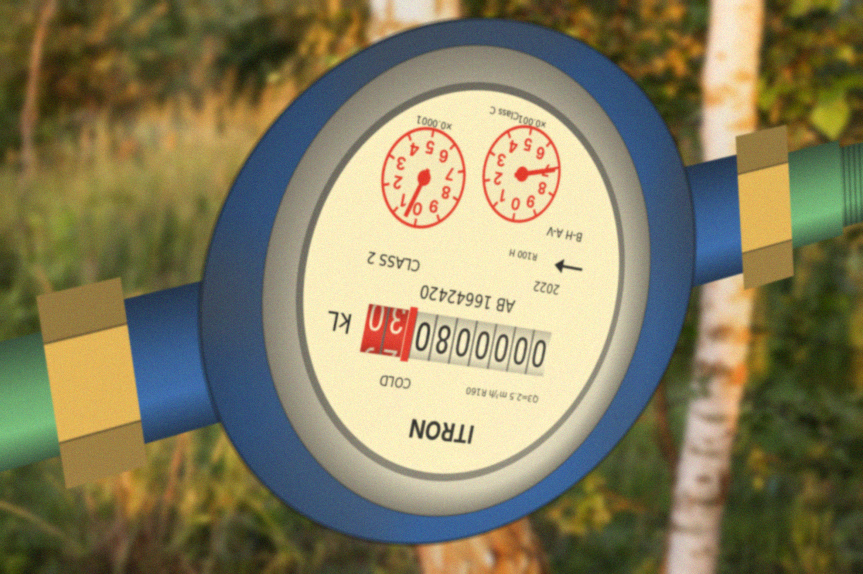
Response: {"value": 80.2970, "unit": "kL"}
